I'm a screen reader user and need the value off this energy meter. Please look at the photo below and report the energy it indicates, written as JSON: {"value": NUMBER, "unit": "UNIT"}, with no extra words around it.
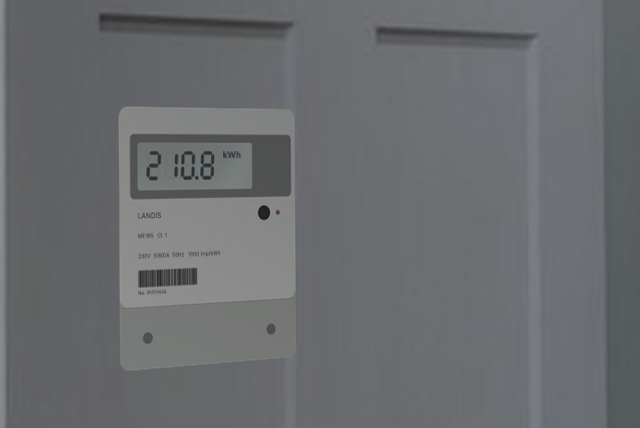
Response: {"value": 210.8, "unit": "kWh"}
